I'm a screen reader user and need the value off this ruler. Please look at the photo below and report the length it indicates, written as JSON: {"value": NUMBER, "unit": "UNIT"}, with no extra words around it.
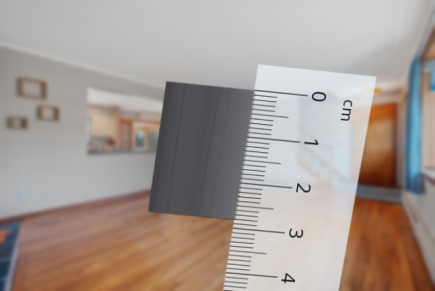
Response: {"value": 2.8, "unit": "cm"}
